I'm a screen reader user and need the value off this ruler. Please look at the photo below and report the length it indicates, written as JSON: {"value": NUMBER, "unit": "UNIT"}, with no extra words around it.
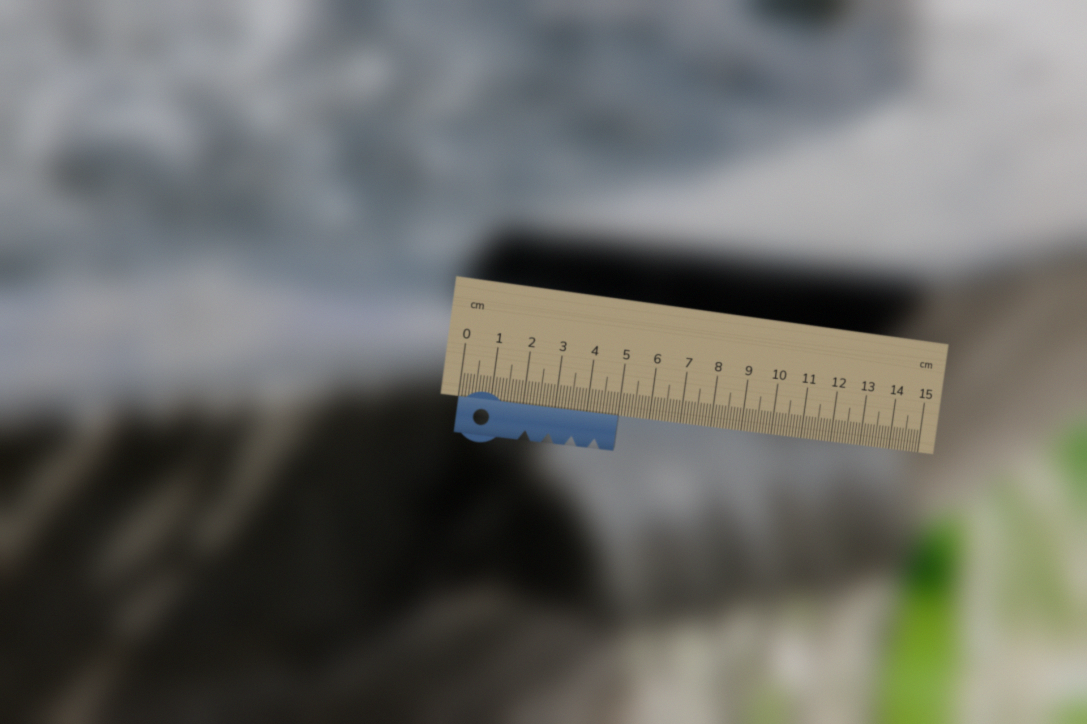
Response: {"value": 5, "unit": "cm"}
